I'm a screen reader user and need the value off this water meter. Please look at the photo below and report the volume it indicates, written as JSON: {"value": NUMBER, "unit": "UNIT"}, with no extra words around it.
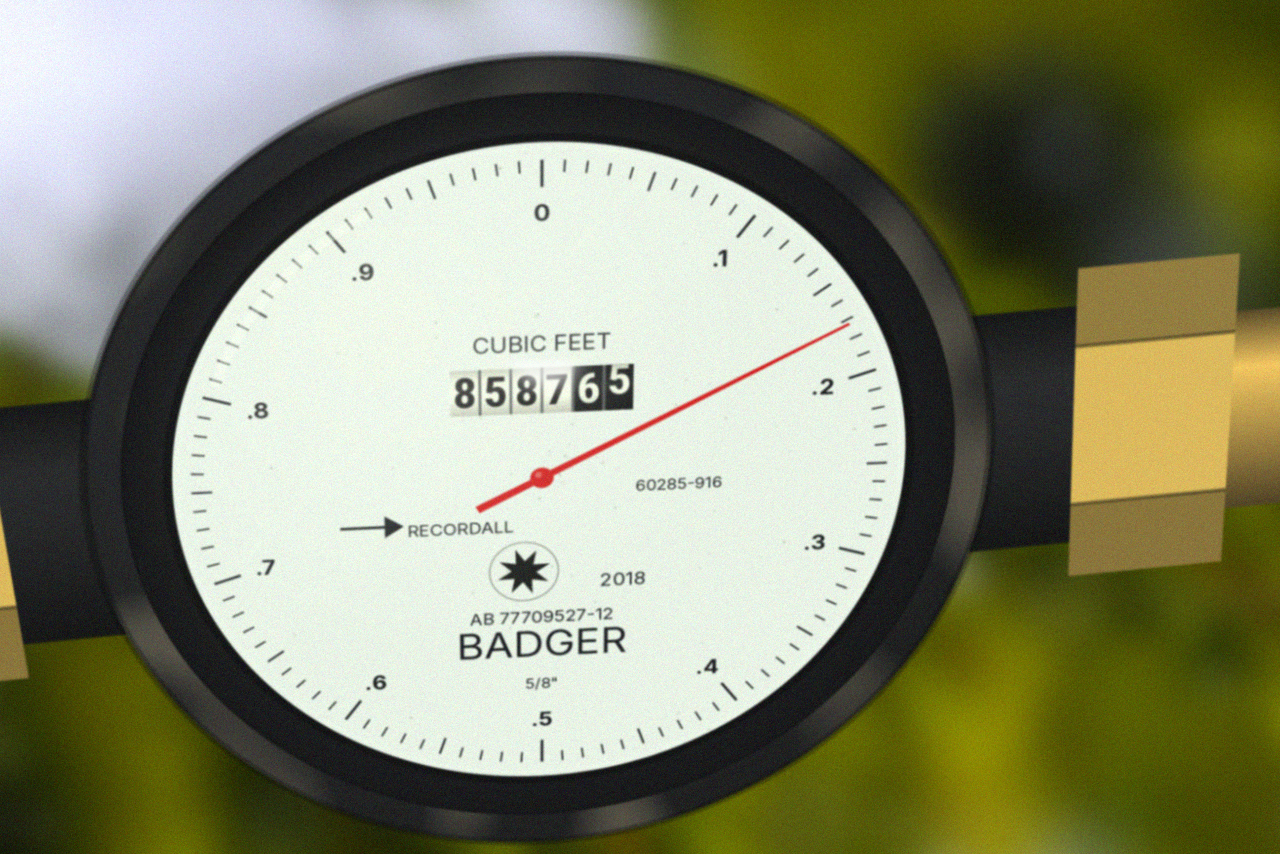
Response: {"value": 858765.17, "unit": "ft³"}
